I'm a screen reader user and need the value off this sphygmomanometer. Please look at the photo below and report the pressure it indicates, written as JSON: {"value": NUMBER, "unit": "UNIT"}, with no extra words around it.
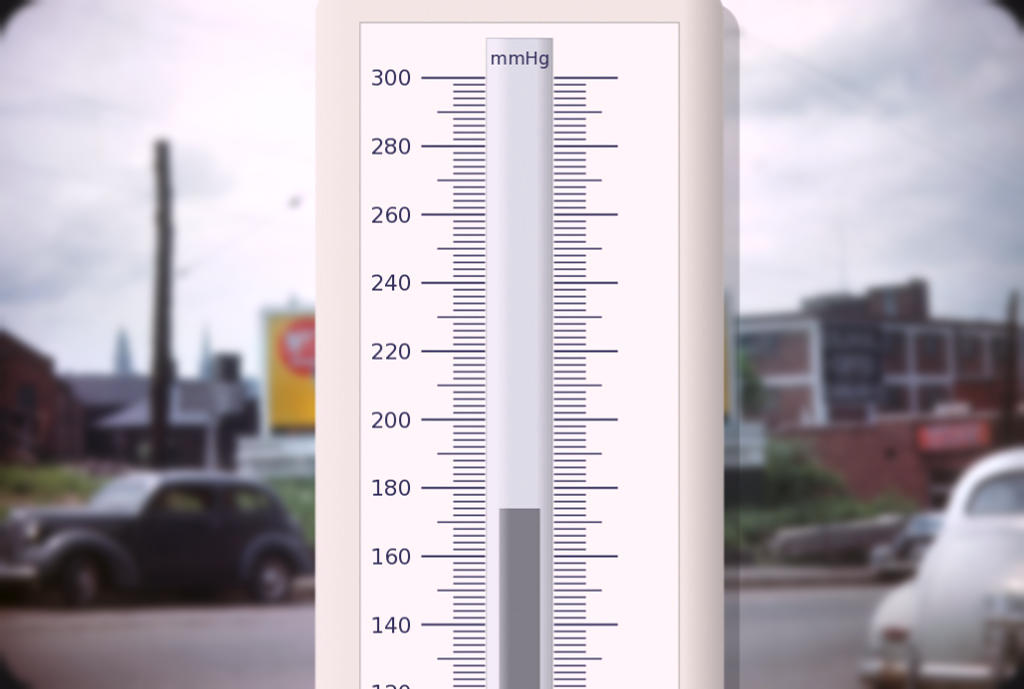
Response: {"value": 174, "unit": "mmHg"}
